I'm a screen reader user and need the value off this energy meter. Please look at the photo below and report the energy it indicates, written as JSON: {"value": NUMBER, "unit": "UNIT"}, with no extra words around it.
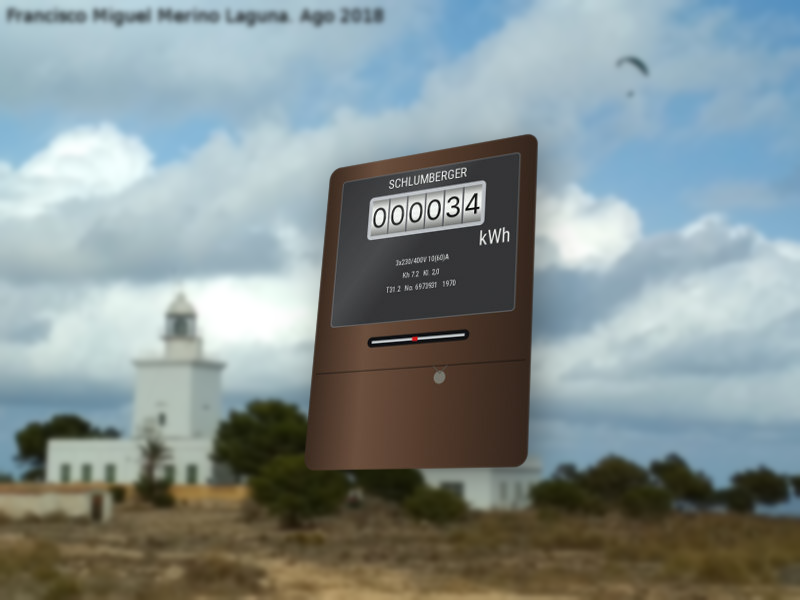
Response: {"value": 34, "unit": "kWh"}
